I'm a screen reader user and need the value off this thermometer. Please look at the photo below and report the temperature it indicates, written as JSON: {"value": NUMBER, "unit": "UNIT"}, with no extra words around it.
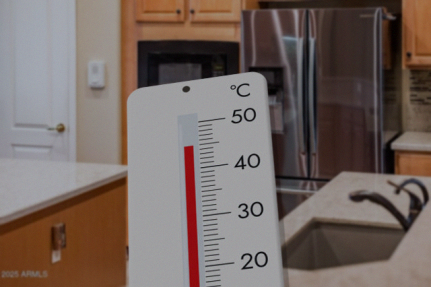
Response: {"value": 45, "unit": "°C"}
